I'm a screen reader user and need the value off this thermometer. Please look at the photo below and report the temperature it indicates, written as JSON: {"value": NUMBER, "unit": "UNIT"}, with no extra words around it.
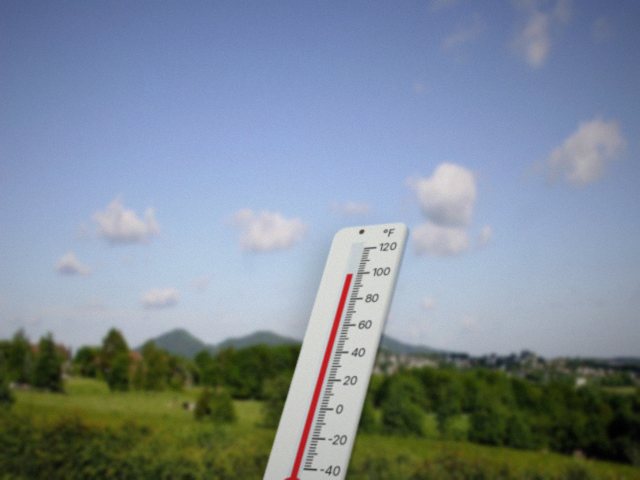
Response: {"value": 100, "unit": "°F"}
